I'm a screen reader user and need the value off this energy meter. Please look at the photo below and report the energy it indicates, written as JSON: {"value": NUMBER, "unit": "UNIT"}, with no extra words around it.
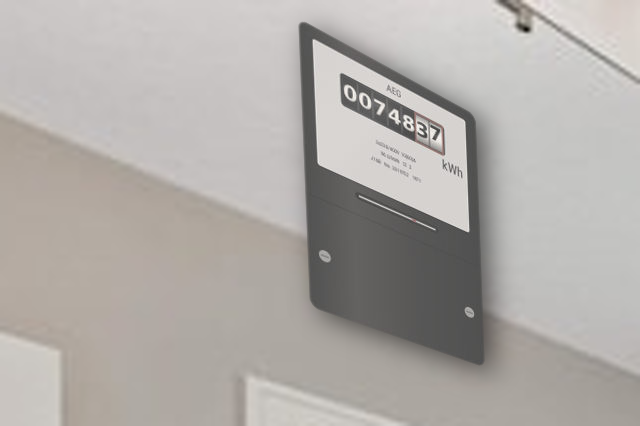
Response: {"value": 748.37, "unit": "kWh"}
